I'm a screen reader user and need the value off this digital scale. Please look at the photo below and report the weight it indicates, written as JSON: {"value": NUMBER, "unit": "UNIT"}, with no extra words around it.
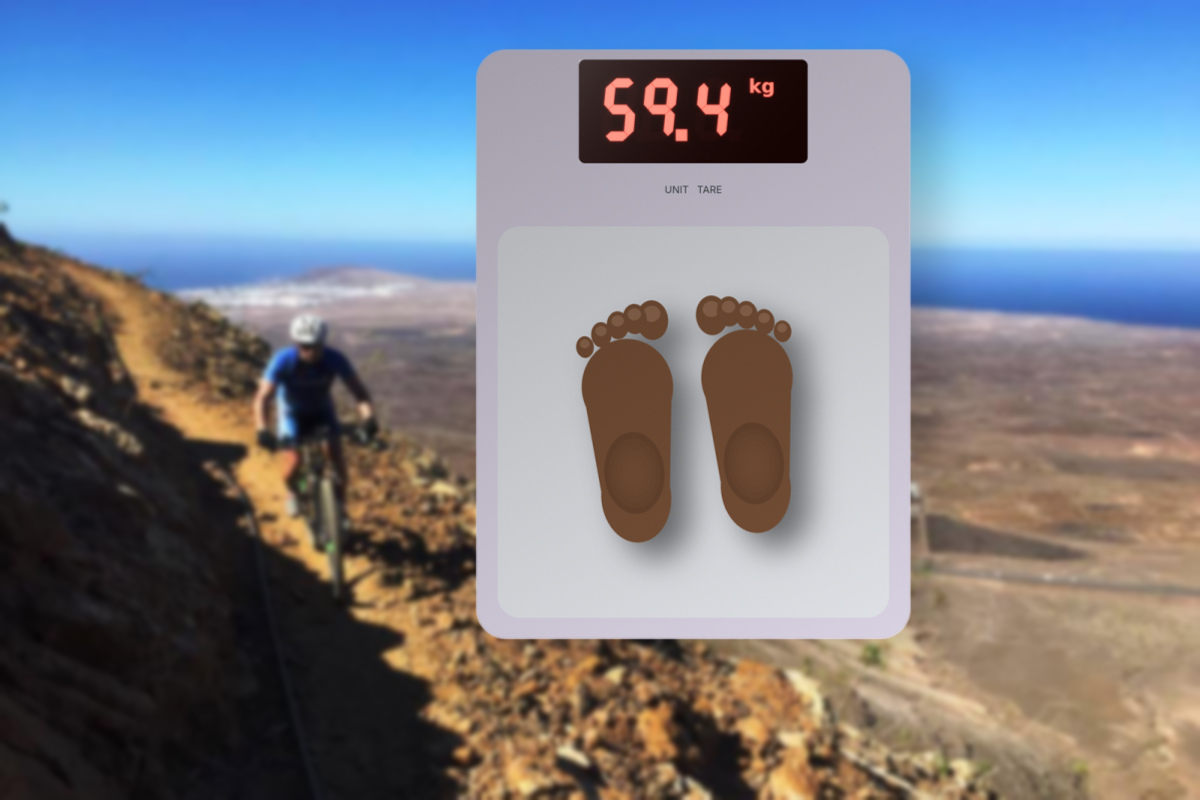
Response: {"value": 59.4, "unit": "kg"}
